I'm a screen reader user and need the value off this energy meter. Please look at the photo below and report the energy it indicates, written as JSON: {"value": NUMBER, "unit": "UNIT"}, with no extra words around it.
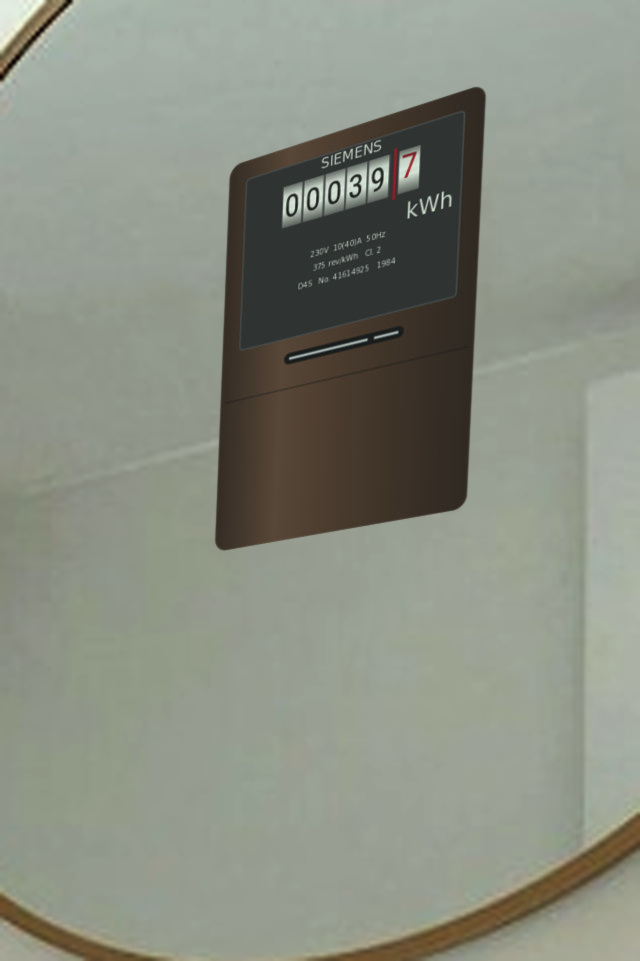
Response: {"value": 39.7, "unit": "kWh"}
